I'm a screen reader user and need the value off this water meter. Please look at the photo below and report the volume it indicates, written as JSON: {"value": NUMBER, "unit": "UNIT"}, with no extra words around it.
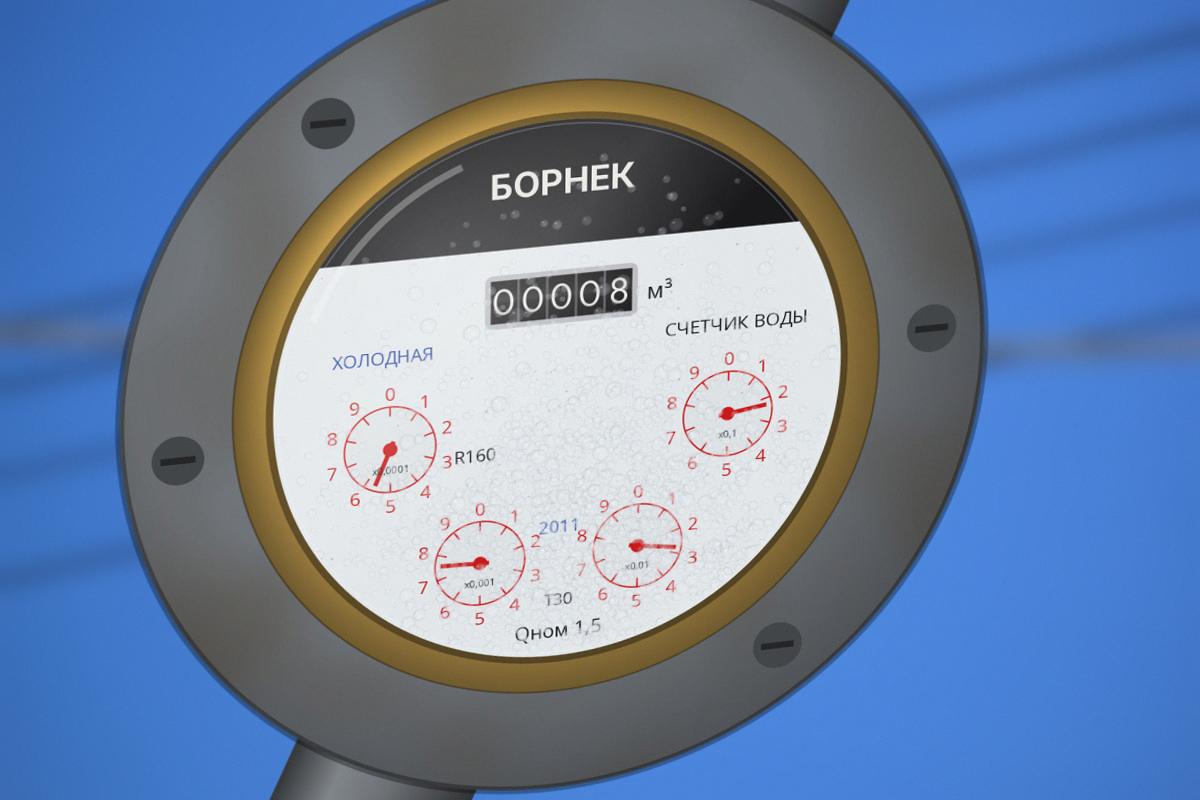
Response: {"value": 8.2275, "unit": "m³"}
